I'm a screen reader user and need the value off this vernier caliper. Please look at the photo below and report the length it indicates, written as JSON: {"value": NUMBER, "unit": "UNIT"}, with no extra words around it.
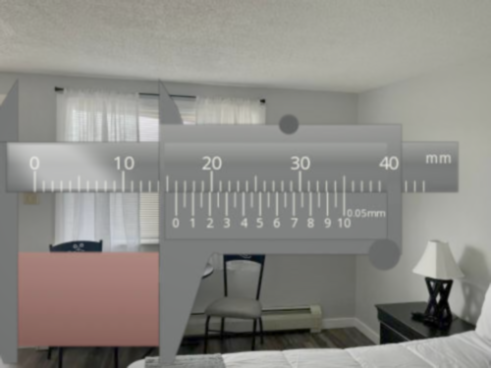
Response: {"value": 16.0, "unit": "mm"}
